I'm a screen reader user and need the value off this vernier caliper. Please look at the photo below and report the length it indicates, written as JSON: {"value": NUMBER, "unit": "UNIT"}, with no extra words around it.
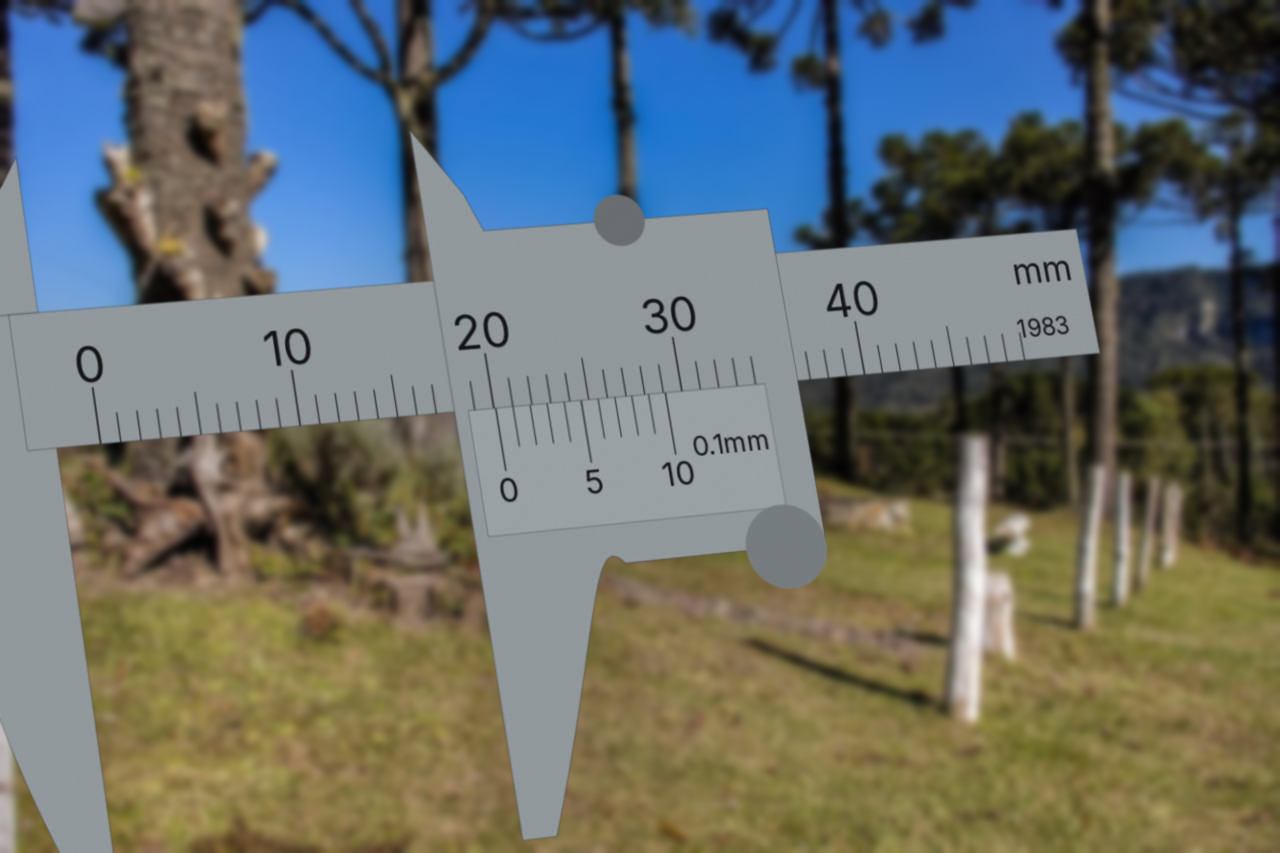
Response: {"value": 20.1, "unit": "mm"}
